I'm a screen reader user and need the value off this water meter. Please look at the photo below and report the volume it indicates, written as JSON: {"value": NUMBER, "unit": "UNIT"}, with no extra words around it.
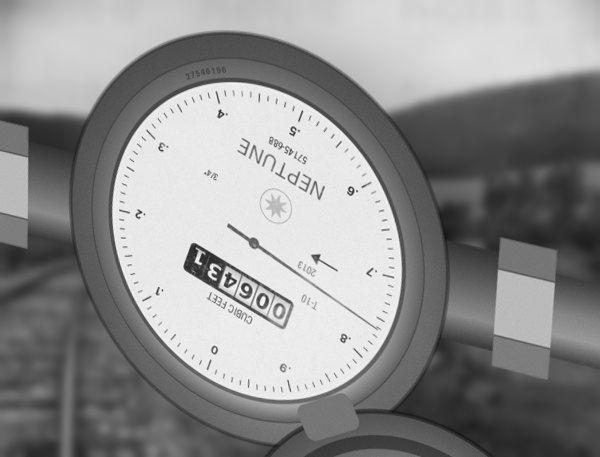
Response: {"value": 6430.76, "unit": "ft³"}
